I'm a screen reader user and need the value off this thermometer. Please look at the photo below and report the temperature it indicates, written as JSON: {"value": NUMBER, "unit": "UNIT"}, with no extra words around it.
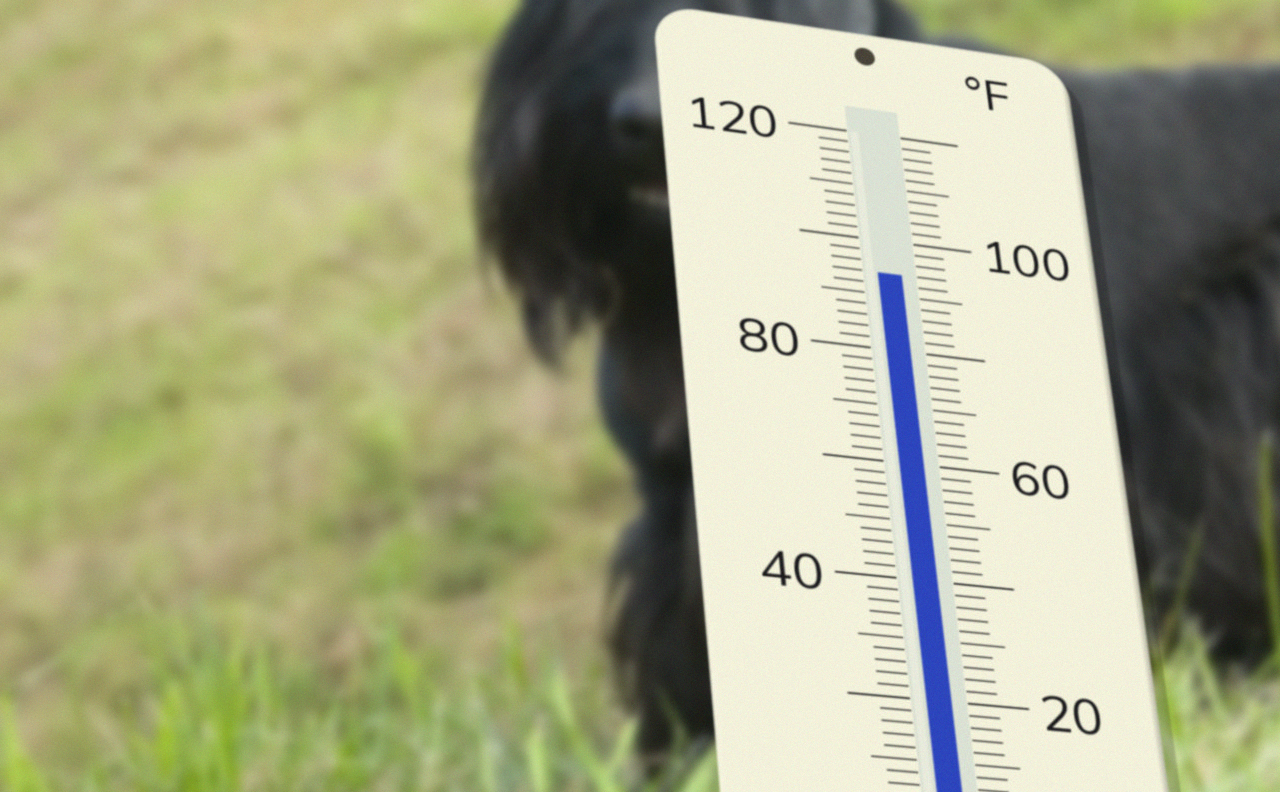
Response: {"value": 94, "unit": "°F"}
